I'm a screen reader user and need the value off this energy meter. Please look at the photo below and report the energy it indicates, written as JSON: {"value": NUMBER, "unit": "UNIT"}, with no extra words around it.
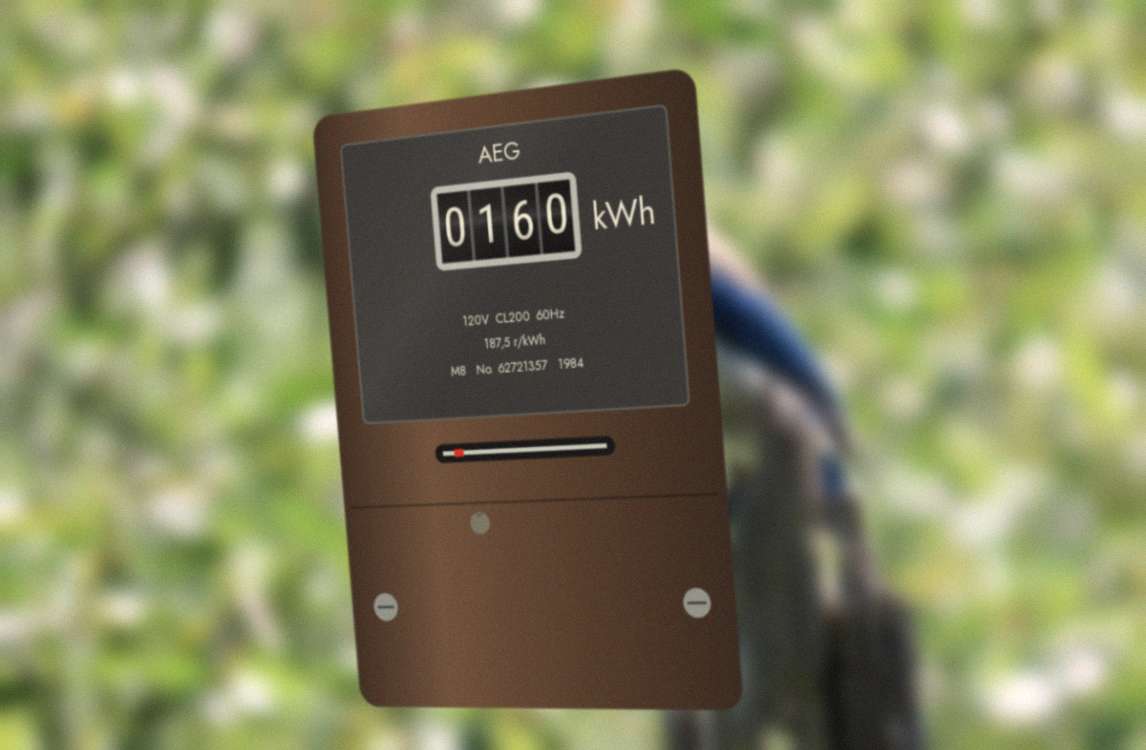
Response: {"value": 160, "unit": "kWh"}
